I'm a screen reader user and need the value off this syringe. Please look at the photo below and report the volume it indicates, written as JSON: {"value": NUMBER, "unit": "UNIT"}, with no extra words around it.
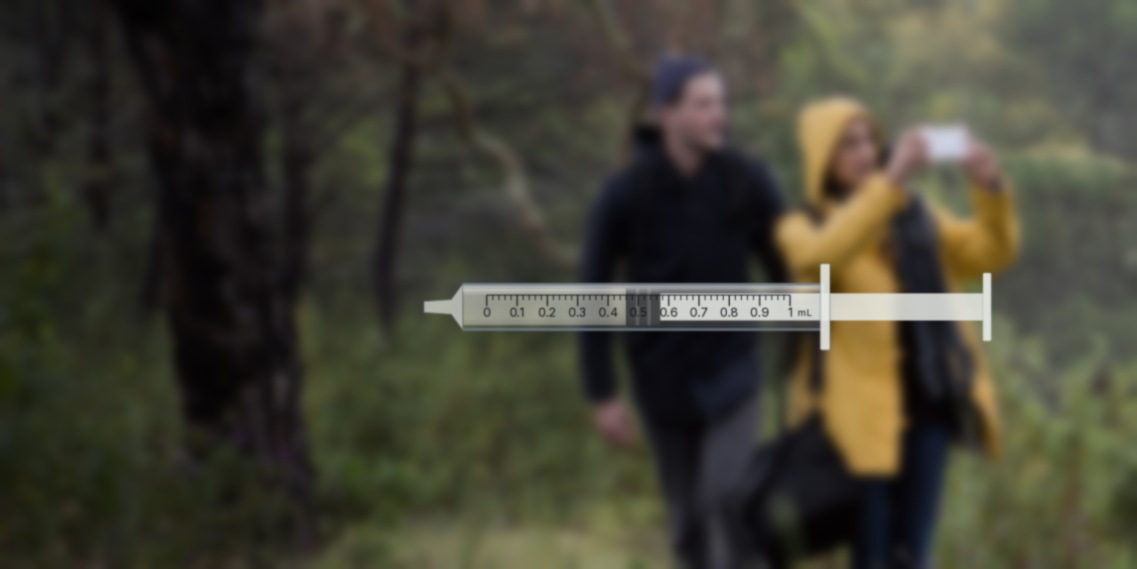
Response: {"value": 0.46, "unit": "mL"}
